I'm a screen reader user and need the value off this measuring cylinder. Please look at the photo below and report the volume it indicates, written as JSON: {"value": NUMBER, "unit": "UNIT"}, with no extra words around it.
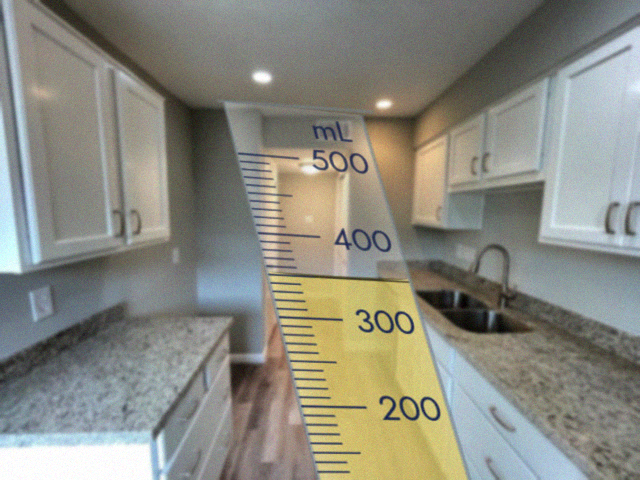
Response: {"value": 350, "unit": "mL"}
